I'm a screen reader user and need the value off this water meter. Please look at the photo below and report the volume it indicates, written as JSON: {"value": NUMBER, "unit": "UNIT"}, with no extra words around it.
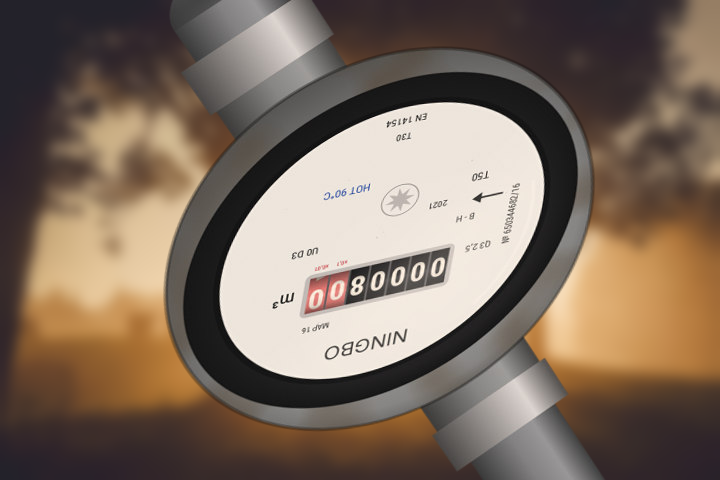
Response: {"value": 8.00, "unit": "m³"}
